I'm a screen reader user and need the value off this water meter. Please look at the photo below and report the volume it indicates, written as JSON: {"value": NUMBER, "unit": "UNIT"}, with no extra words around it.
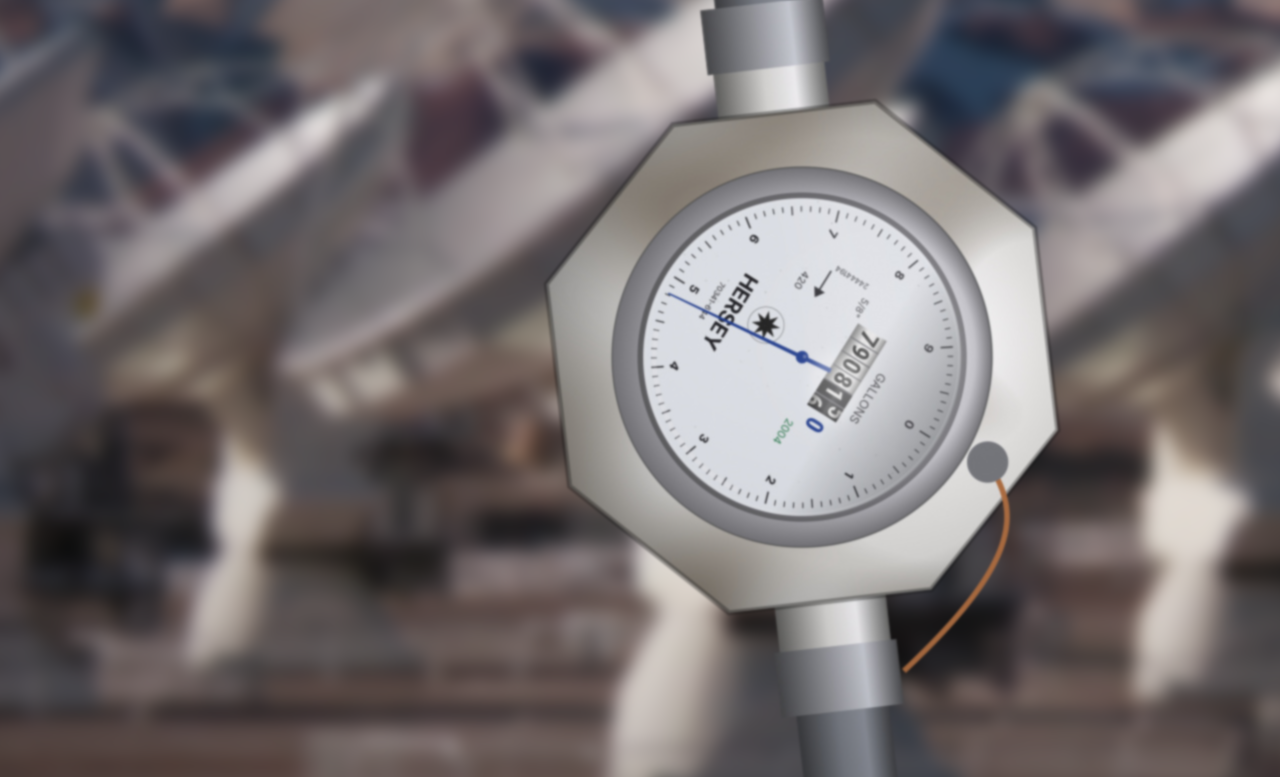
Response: {"value": 7908154.8, "unit": "gal"}
